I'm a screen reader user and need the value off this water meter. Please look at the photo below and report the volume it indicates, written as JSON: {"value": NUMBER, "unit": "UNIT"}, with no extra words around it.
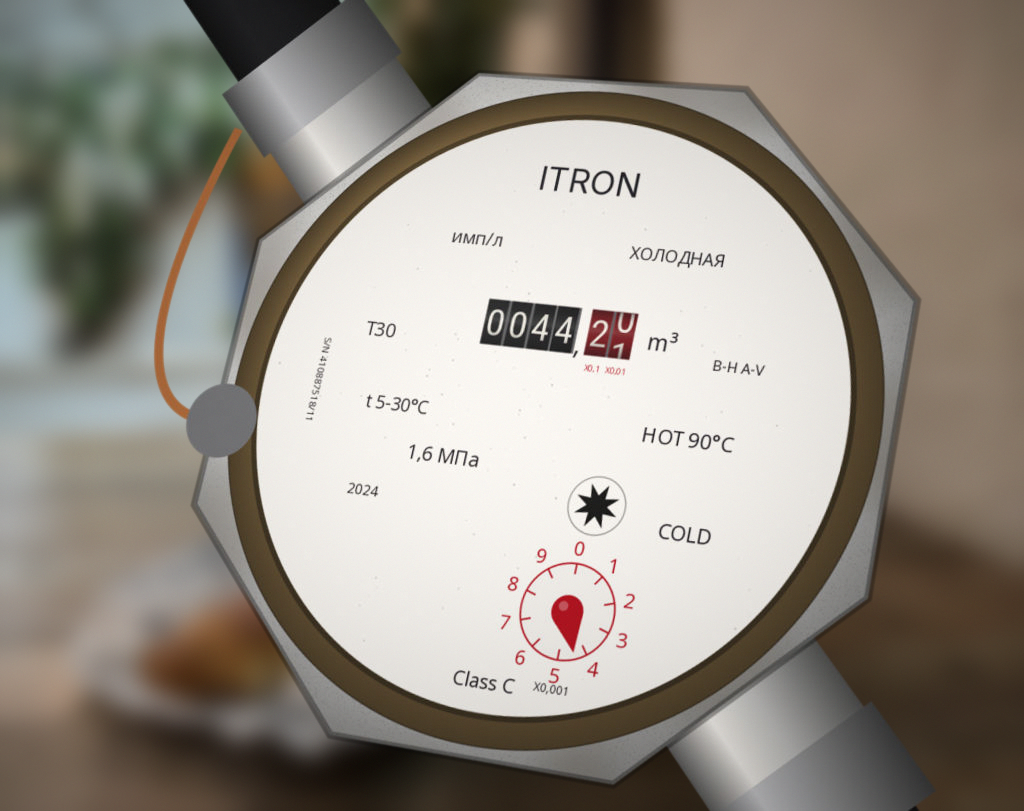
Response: {"value": 44.204, "unit": "m³"}
